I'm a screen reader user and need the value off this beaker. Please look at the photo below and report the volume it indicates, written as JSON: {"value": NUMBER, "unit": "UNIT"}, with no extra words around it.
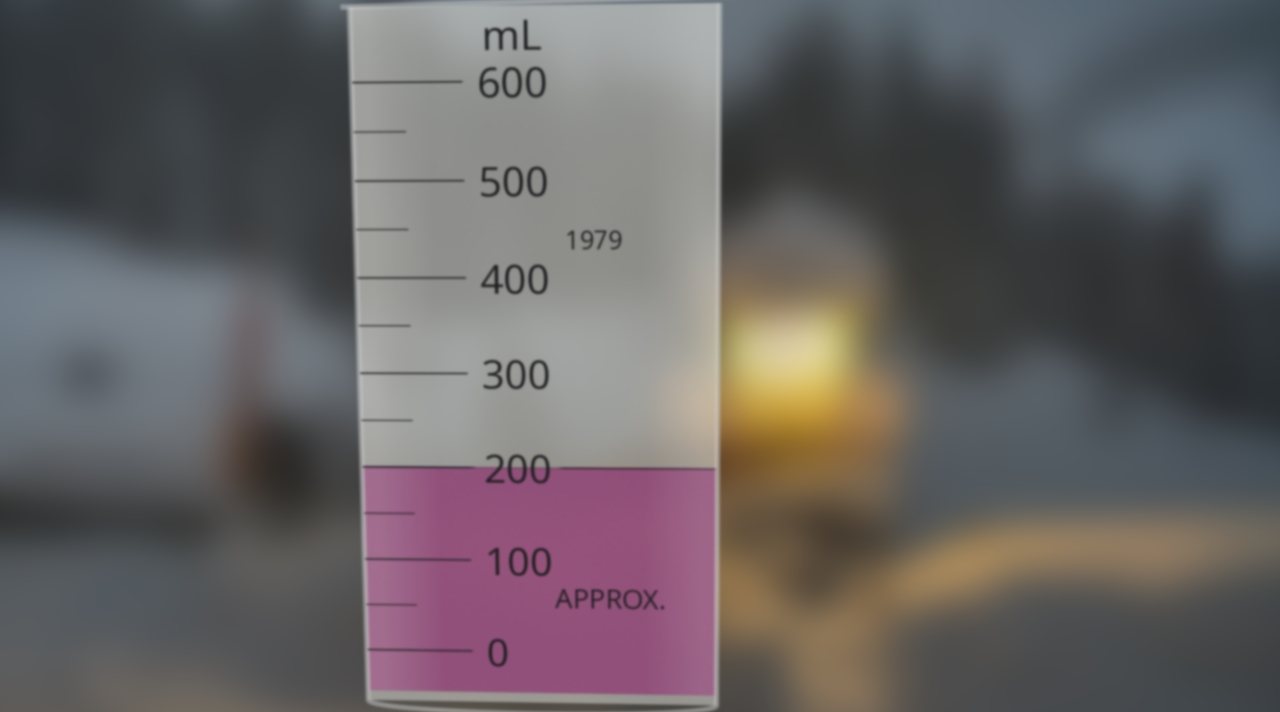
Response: {"value": 200, "unit": "mL"}
